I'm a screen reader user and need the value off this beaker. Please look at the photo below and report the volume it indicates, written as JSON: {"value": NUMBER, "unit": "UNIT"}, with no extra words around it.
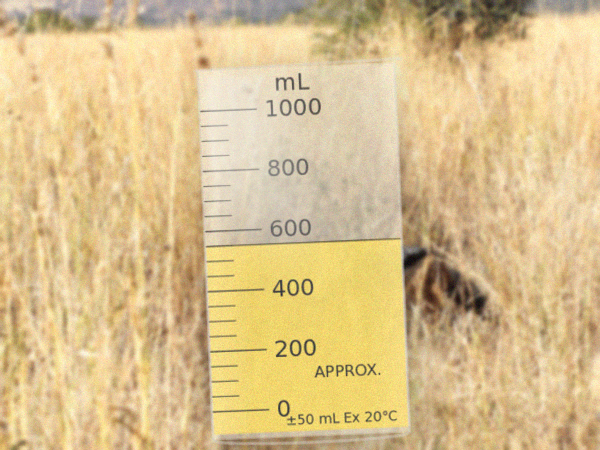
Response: {"value": 550, "unit": "mL"}
